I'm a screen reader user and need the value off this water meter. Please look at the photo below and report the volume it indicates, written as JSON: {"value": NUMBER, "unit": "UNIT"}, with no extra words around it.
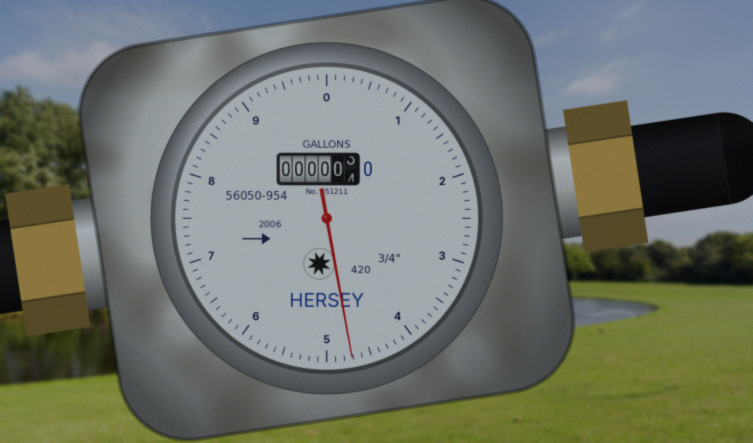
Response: {"value": 34.7, "unit": "gal"}
